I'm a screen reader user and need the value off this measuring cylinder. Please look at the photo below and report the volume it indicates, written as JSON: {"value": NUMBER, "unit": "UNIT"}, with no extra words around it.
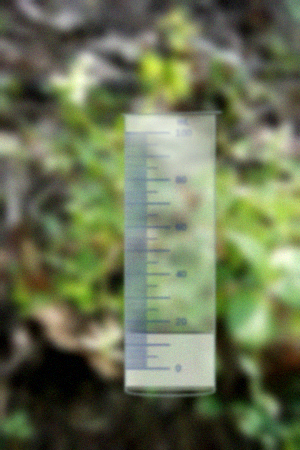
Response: {"value": 15, "unit": "mL"}
